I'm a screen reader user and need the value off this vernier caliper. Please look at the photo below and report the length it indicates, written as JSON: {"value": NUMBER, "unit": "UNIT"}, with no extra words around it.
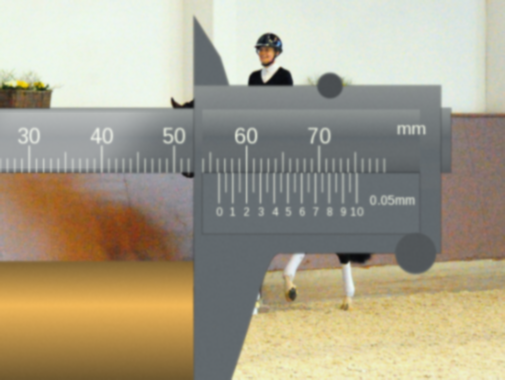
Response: {"value": 56.2, "unit": "mm"}
